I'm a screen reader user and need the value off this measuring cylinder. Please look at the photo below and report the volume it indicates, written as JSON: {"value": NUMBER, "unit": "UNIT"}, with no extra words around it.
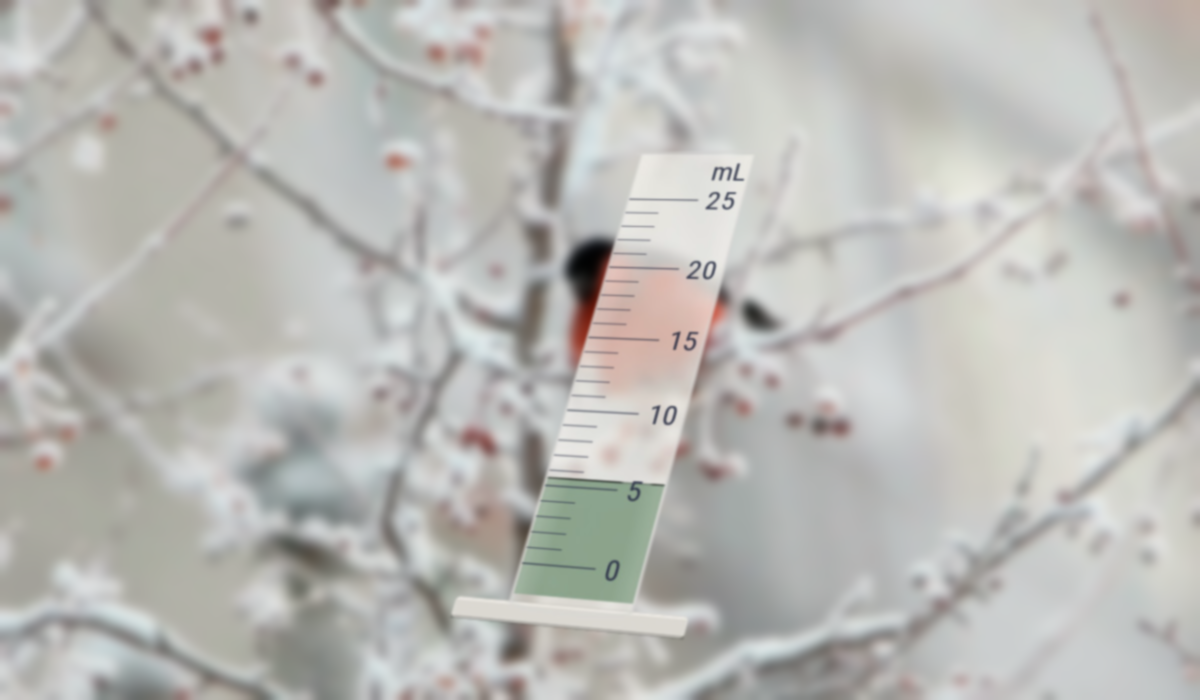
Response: {"value": 5.5, "unit": "mL"}
